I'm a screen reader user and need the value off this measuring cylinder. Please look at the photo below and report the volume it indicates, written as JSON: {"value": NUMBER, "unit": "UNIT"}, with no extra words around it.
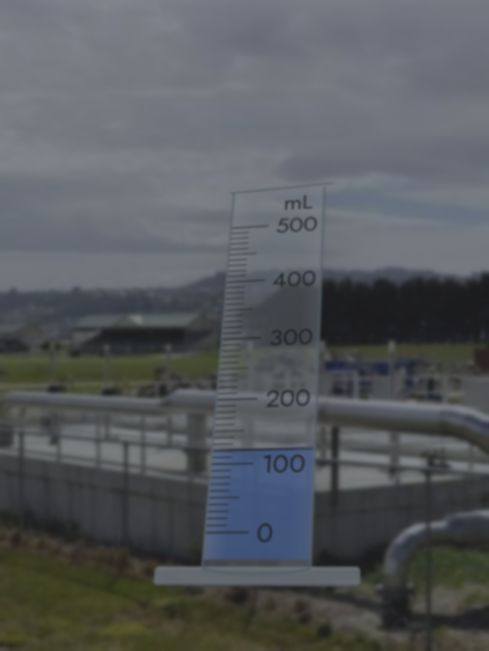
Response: {"value": 120, "unit": "mL"}
